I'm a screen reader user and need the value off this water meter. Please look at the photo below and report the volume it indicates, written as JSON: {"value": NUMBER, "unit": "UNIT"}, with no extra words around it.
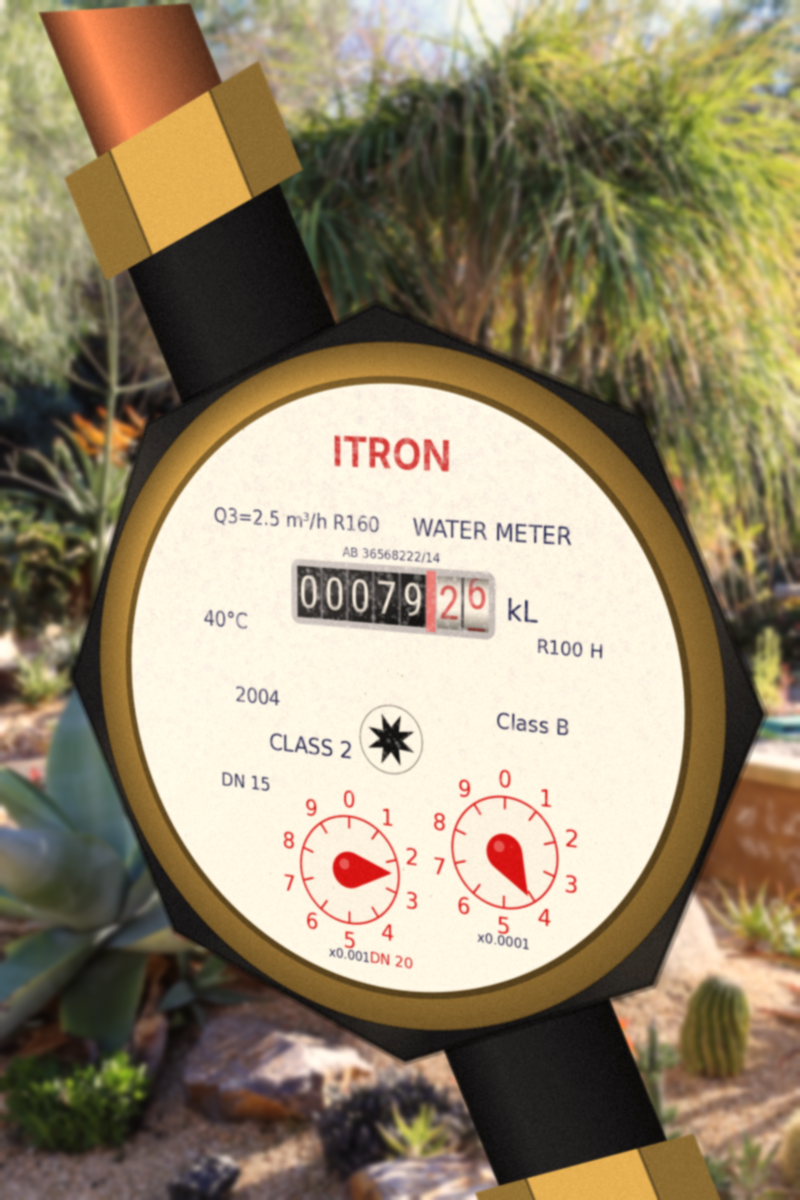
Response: {"value": 79.2624, "unit": "kL"}
